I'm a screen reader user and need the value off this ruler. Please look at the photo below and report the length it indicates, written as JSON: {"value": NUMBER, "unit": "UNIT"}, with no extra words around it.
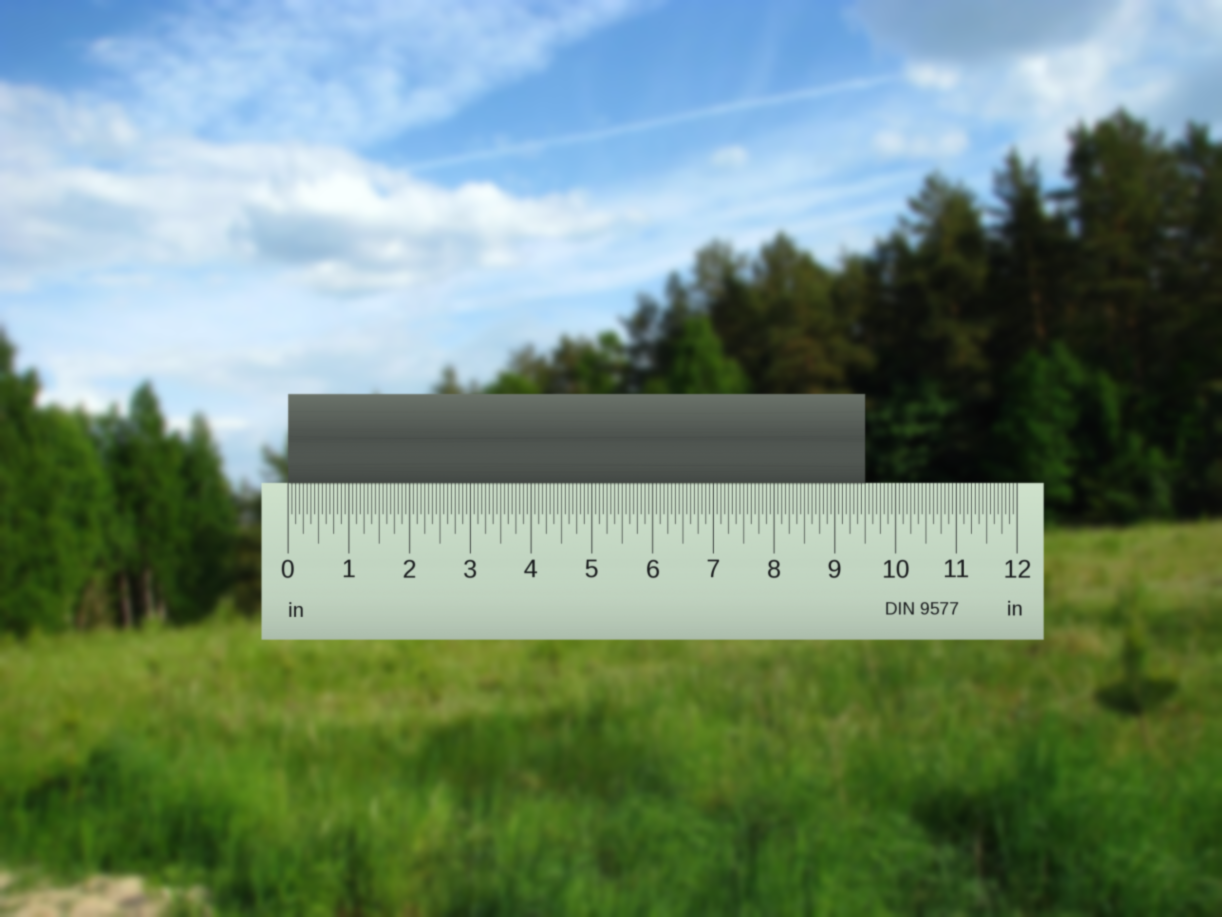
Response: {"value": 9.5, "unit": "in"}
